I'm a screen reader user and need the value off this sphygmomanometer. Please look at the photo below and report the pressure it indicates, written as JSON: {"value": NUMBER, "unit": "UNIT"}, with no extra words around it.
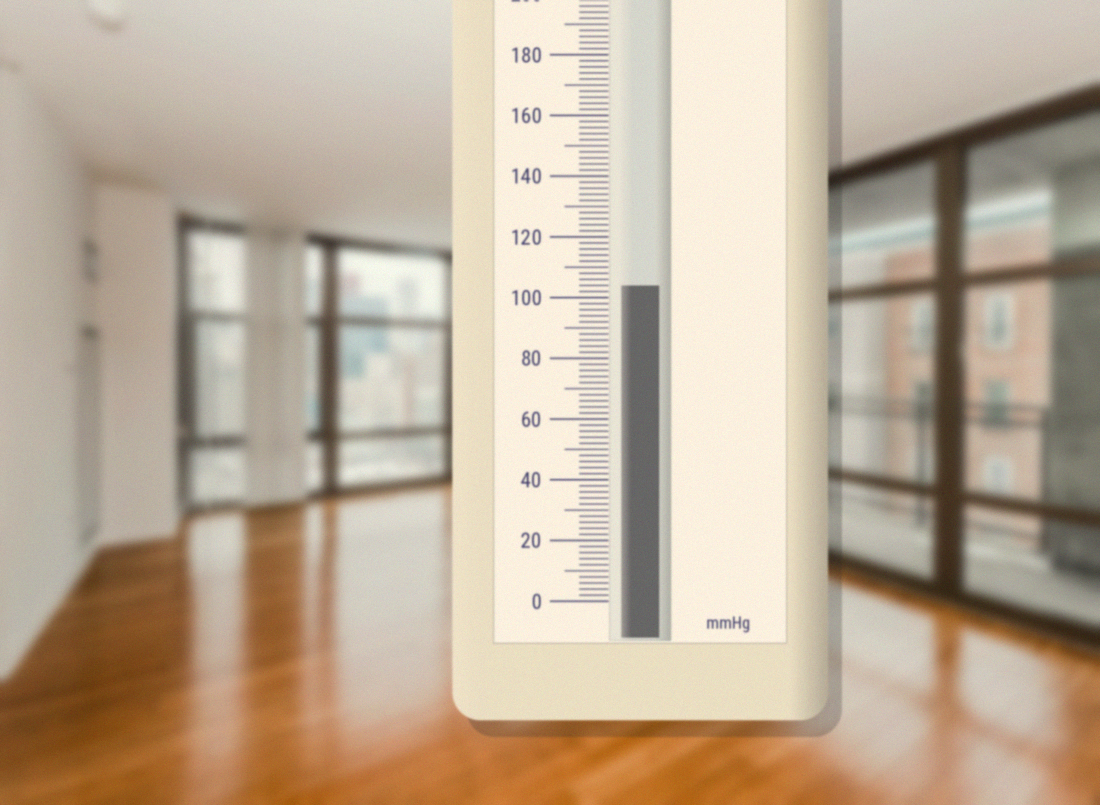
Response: {"value": 104, "unit": "mmHg"}
